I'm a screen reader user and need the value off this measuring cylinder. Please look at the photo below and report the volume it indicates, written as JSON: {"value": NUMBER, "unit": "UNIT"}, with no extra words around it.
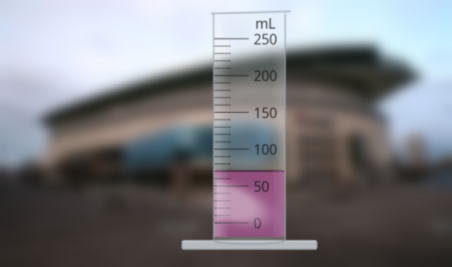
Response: {"value": 70, "unit": "mL"}
